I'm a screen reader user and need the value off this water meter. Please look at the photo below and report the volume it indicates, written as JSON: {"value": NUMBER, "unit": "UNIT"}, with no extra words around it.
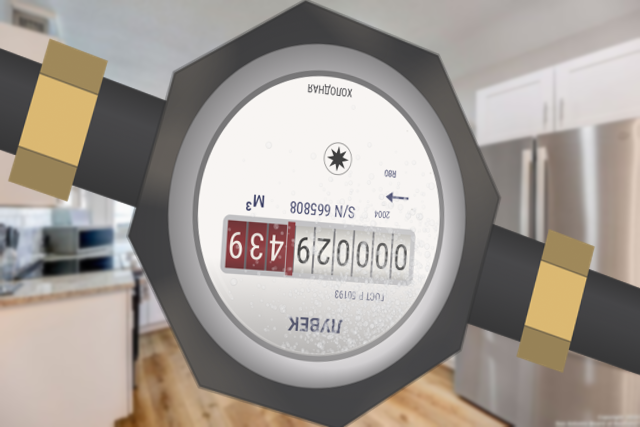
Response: {"value": 29.439, "unit": "m³"}
